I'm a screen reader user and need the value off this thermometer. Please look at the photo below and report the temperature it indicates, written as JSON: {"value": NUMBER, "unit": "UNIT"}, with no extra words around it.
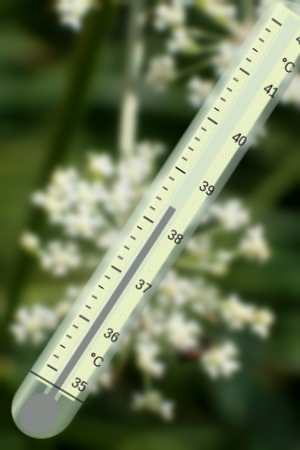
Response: {"value": 38.4, "unit": "°C"}
